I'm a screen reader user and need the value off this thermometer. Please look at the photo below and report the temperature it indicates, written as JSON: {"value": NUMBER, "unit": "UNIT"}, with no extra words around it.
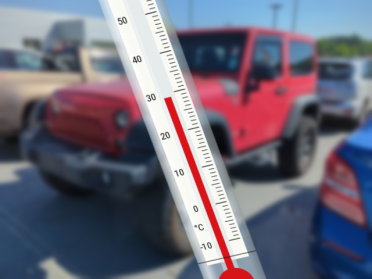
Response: {"value": 29, "unit": "°C"}
